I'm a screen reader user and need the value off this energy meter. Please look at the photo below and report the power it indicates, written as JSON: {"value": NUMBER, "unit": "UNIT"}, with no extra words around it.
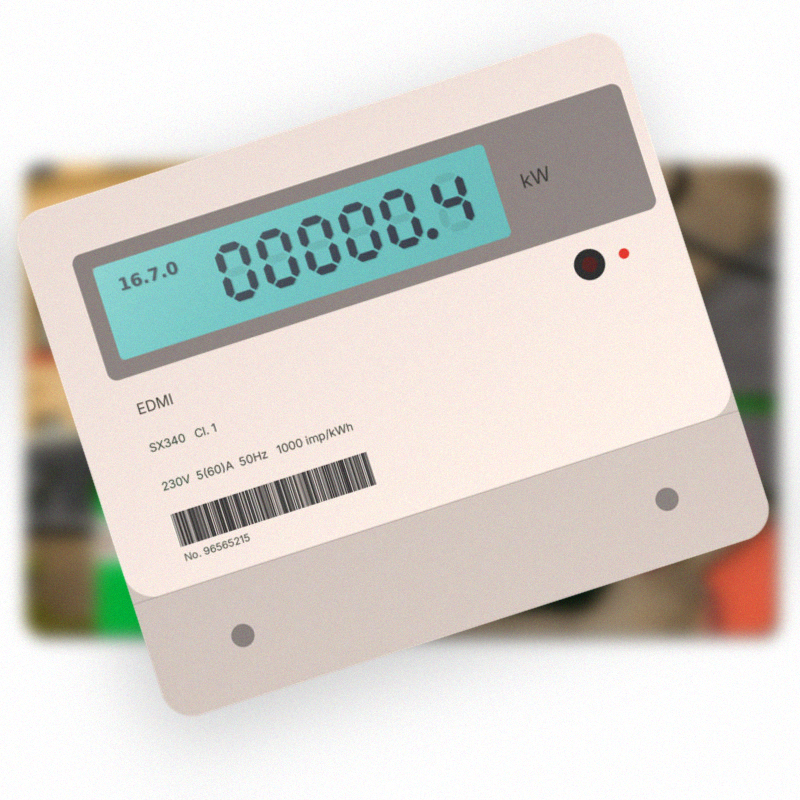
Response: {"value": 0.4, "unit": "kW"}
